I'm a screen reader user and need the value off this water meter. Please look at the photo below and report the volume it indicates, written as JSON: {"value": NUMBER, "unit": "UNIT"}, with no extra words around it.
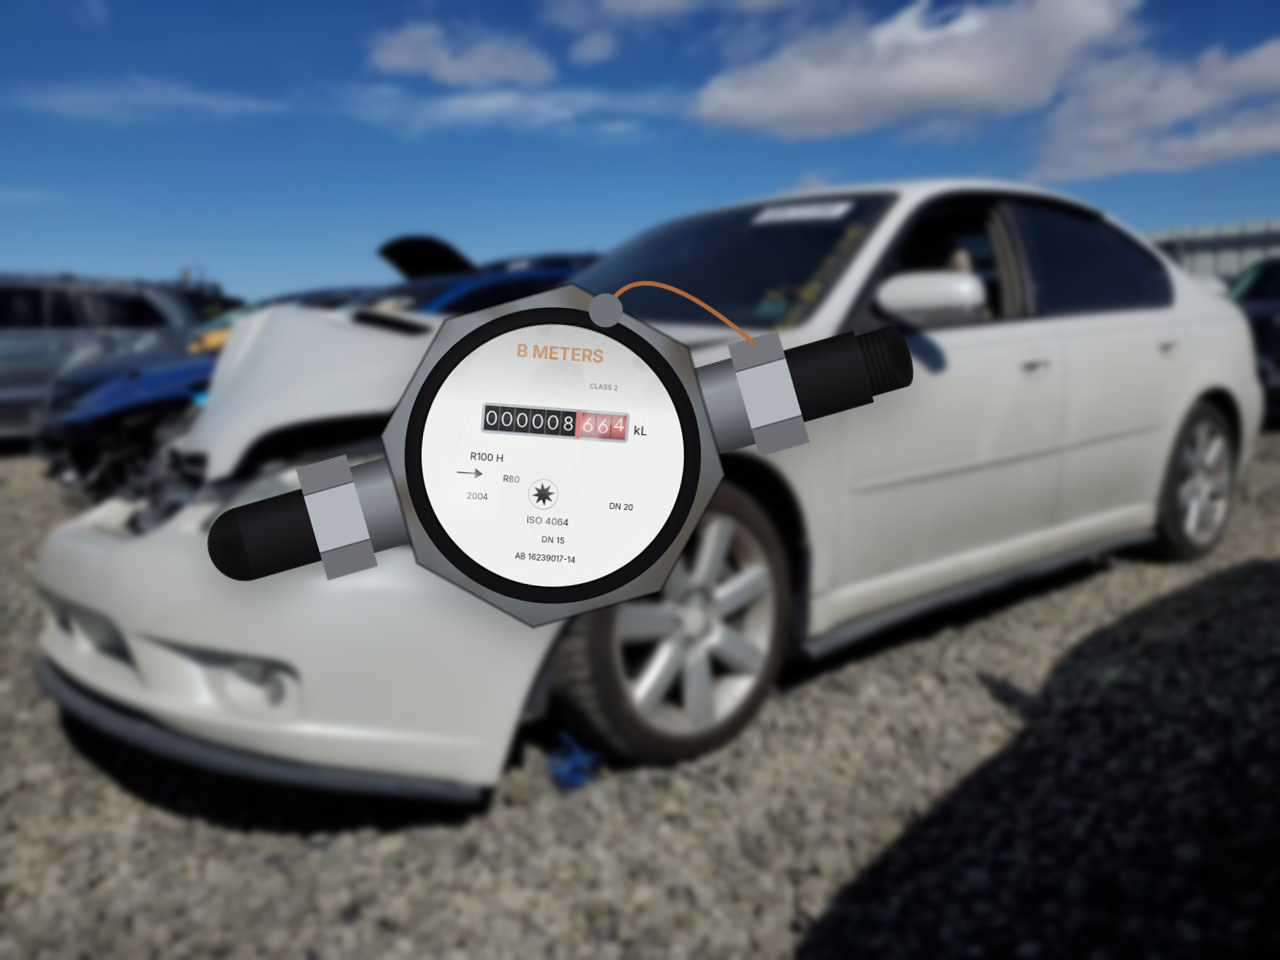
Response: {"value": 8.664, "unit": "kL"}
